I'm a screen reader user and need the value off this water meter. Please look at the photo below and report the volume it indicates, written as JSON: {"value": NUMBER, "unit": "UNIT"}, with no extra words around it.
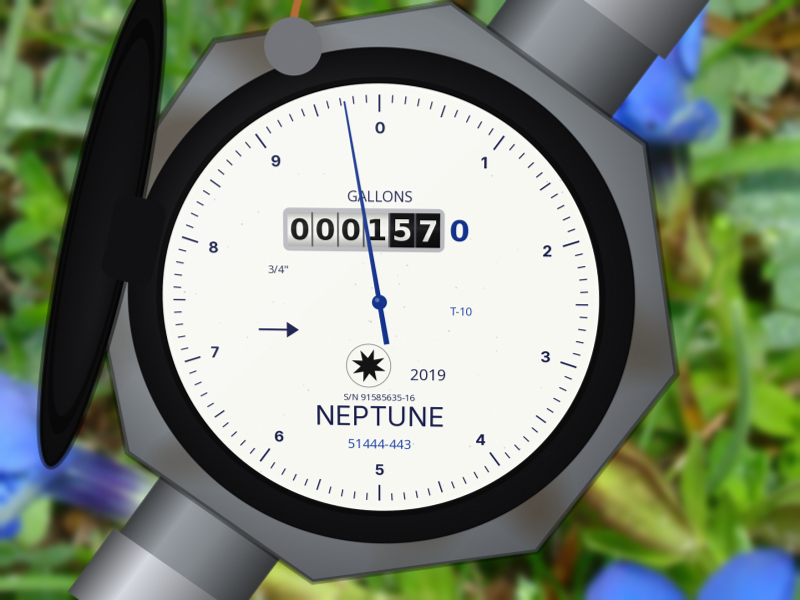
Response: {"value": 1569.7, "unit": "gal"}
